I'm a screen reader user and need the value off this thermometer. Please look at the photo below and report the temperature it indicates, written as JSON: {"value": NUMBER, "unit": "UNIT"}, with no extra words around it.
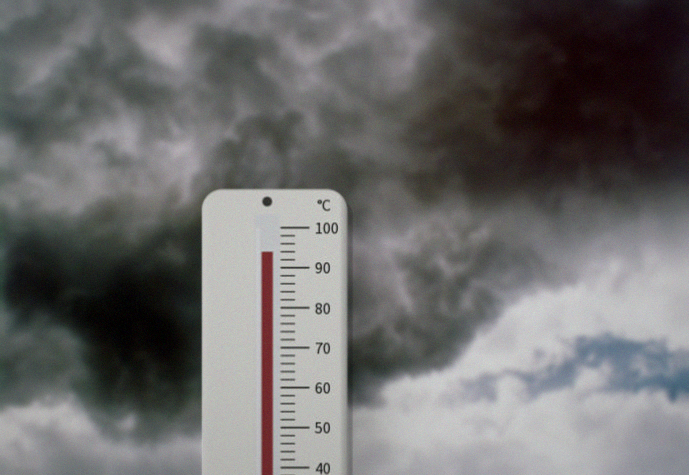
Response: {"value": 94, "unit": "°C"}
